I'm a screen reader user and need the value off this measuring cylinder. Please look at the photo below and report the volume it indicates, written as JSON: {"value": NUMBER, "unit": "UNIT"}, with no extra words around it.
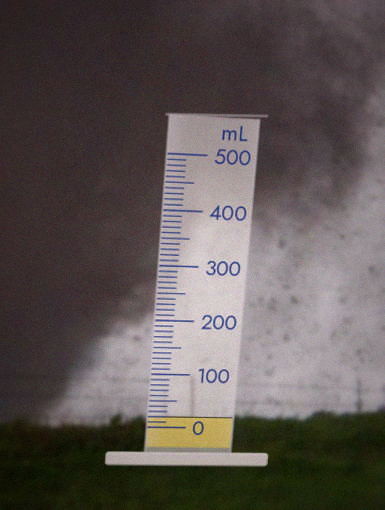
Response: {"value": 20, "unit": "mL"}
